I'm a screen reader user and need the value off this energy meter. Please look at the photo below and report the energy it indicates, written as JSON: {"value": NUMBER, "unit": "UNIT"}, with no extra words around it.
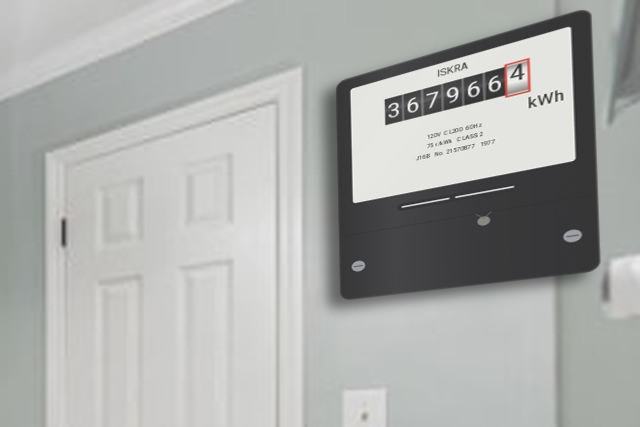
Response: {"value": 367966.4, "unit": "kWh"}
